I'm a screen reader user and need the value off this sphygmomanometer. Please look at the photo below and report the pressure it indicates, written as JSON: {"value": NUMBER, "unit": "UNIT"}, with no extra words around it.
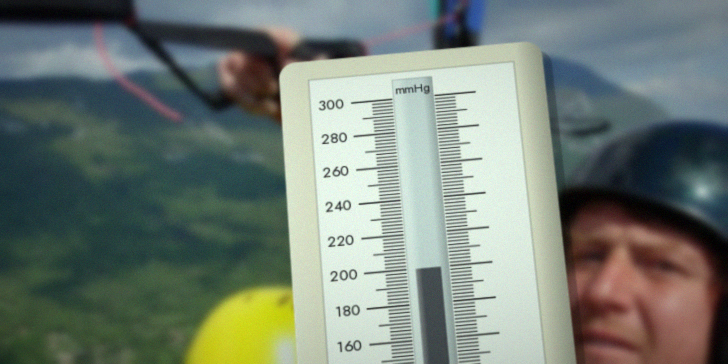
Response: {"value": 200, "unit": "mmHg"}
